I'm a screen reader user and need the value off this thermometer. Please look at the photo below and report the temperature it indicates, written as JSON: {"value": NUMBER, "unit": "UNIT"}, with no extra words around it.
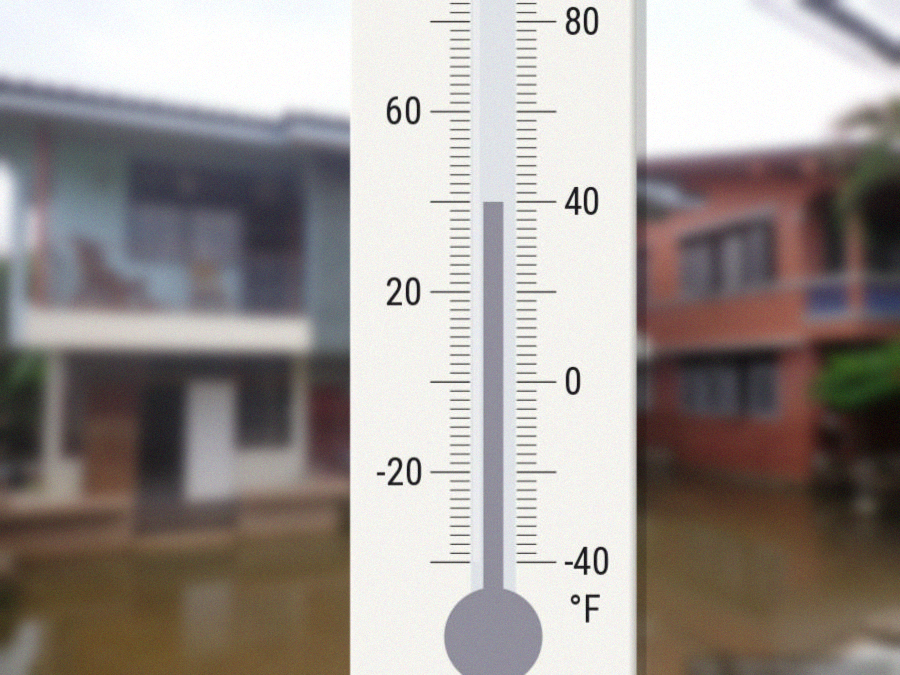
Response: {"value": 40, "unit": "°F"}
